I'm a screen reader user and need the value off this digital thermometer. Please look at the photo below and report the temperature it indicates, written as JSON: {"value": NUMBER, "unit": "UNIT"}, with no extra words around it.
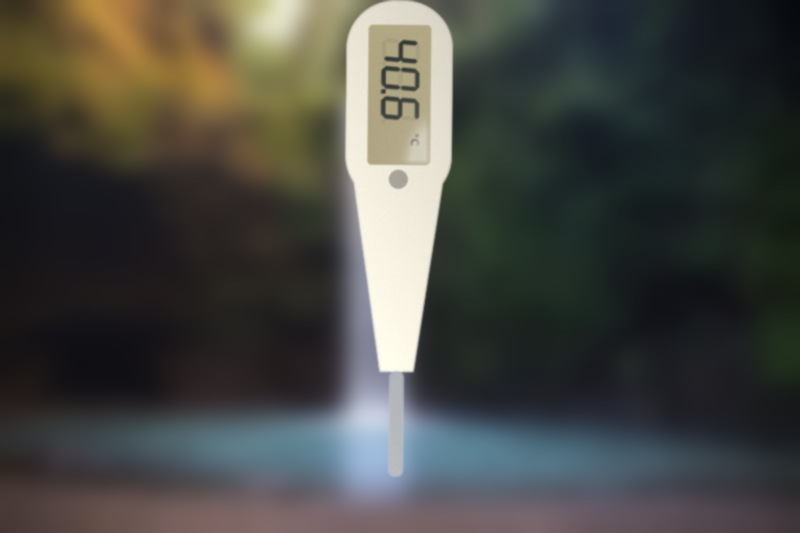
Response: {"value": 40.6, "unit": "°C"}
